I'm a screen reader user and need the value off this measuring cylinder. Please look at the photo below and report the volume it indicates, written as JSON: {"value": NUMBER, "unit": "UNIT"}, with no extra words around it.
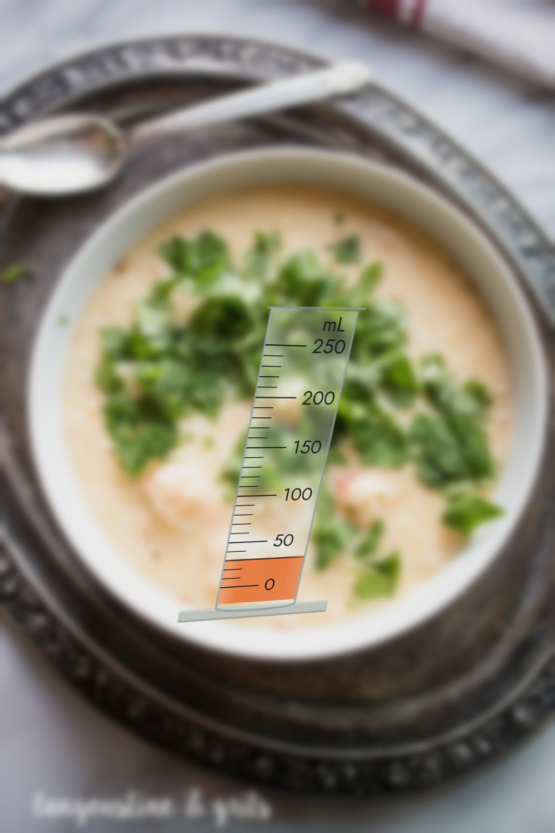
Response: {"value": 30, "unit": "mL"}
